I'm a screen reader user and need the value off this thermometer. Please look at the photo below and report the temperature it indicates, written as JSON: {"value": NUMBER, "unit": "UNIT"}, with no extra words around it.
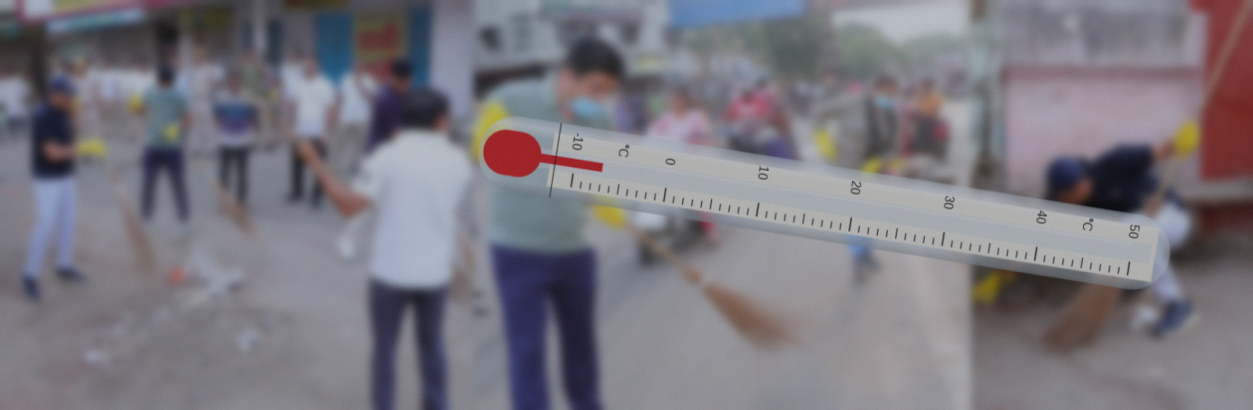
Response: {"value": -7, "unit": "°C"}
